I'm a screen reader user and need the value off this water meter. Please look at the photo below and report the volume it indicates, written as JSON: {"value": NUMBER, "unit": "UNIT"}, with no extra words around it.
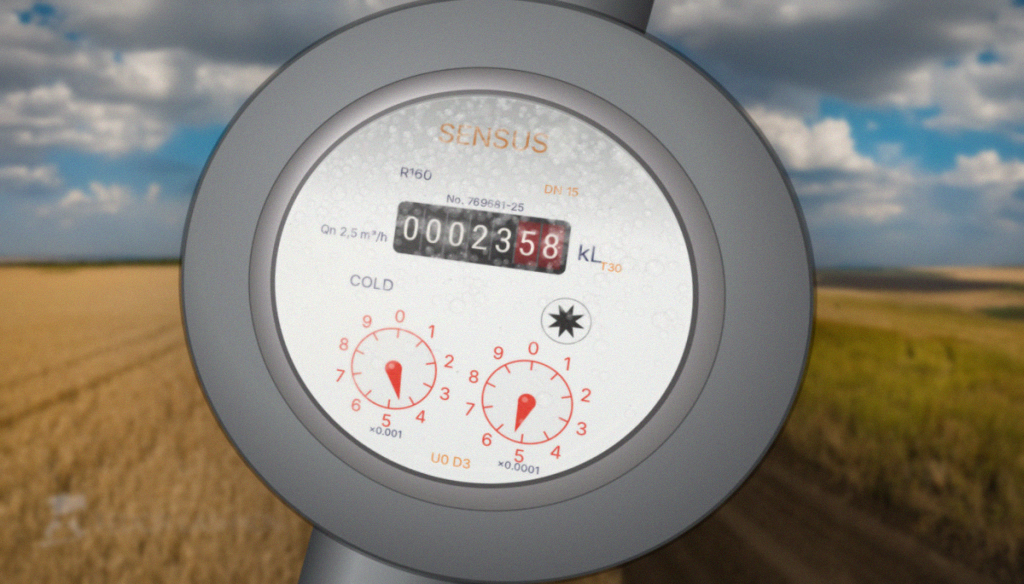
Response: {"value": 23.5845, "unit": "kL"}
